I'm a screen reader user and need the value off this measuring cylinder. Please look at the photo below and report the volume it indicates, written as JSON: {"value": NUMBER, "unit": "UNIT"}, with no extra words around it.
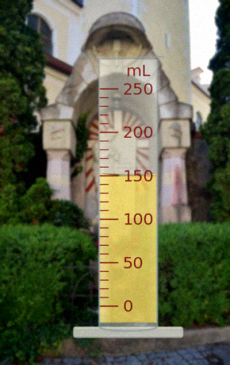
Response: {"value": 150, "unit": "mL"}
